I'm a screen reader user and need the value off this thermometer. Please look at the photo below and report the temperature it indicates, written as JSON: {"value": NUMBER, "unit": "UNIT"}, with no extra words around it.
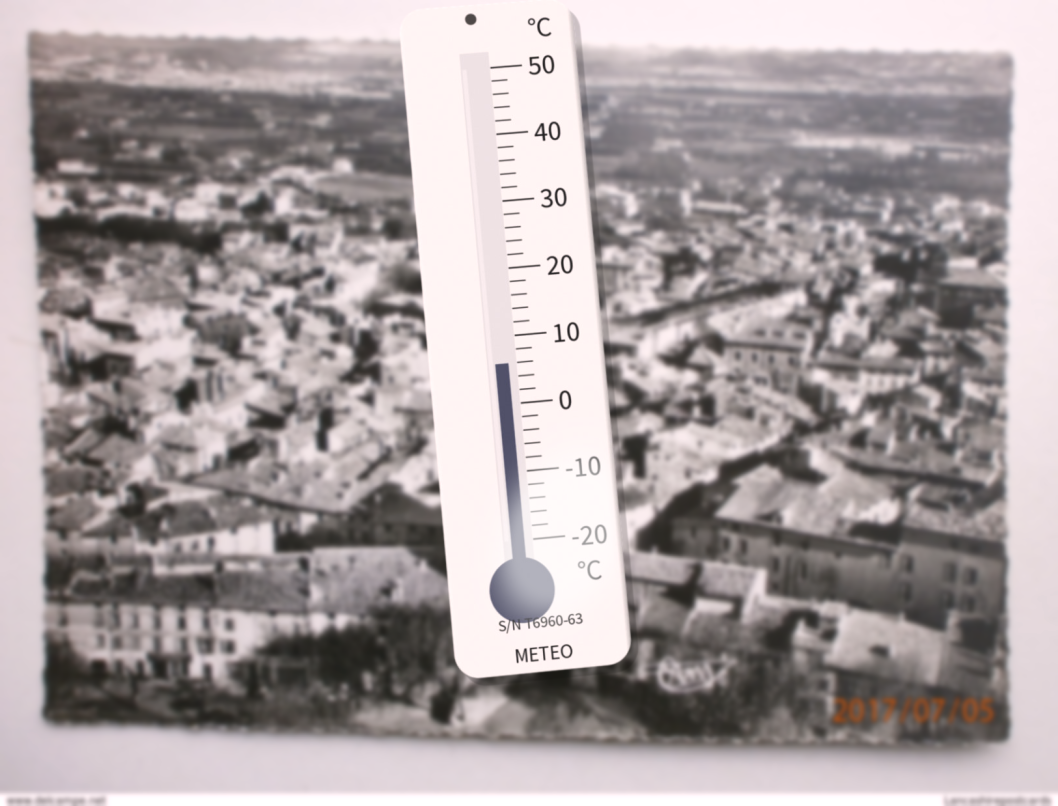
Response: {"value": 6, "unit": "°C"}
